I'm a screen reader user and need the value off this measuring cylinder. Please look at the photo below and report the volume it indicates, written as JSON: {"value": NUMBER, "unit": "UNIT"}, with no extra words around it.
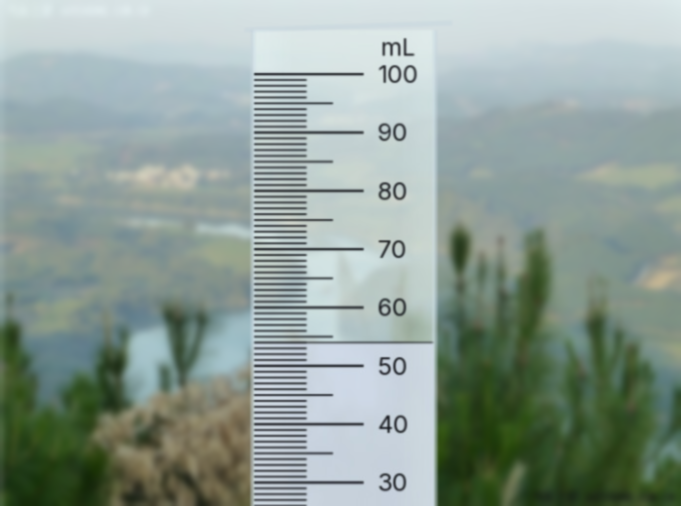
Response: {"value": 54, "unit": "mL"}
